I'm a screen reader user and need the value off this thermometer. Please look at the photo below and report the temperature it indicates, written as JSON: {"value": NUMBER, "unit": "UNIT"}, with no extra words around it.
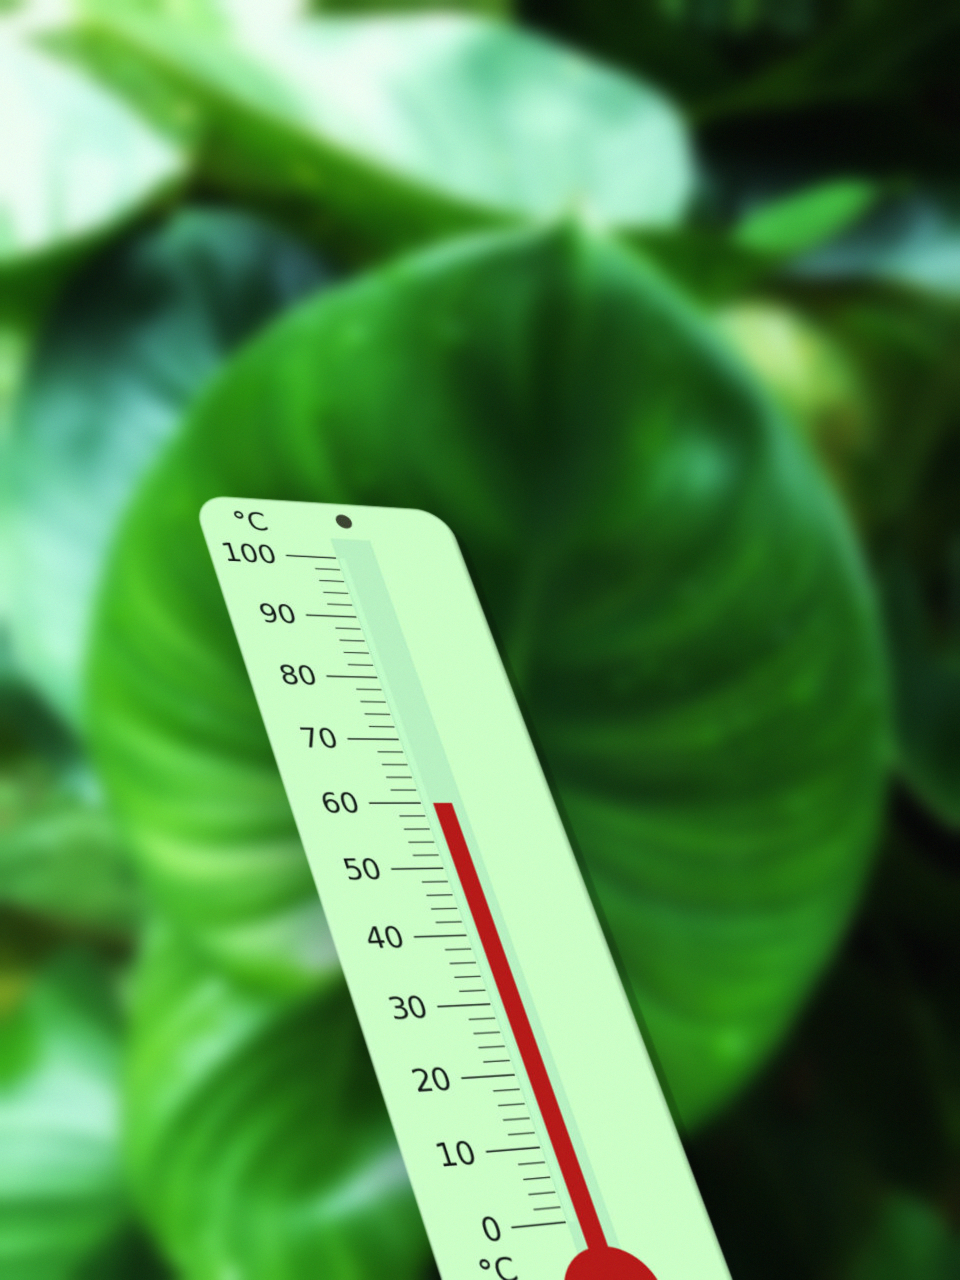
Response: {"value": 60, "unit": "°C"}
